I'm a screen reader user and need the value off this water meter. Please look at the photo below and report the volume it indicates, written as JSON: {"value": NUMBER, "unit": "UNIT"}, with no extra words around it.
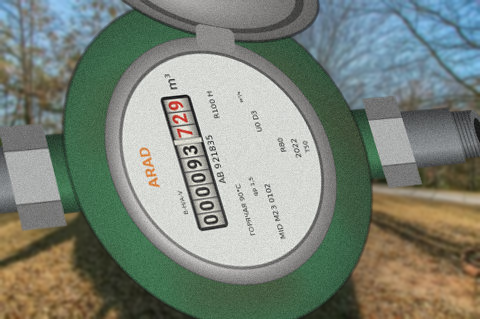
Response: {"value": 93.729, "unit": "m³"}
